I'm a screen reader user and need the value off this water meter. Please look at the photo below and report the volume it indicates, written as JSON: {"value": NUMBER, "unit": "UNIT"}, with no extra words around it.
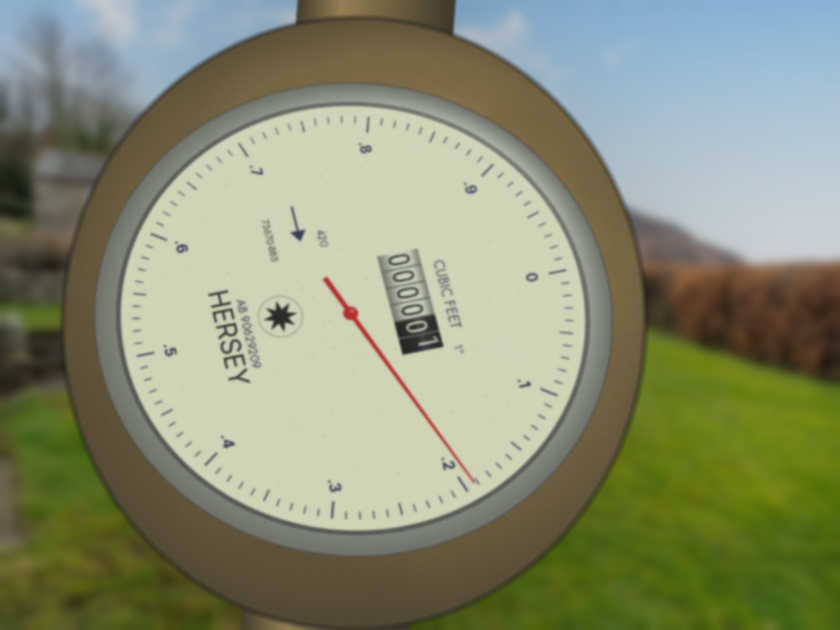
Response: {"value": 1.19, "unit": "ft³"}
